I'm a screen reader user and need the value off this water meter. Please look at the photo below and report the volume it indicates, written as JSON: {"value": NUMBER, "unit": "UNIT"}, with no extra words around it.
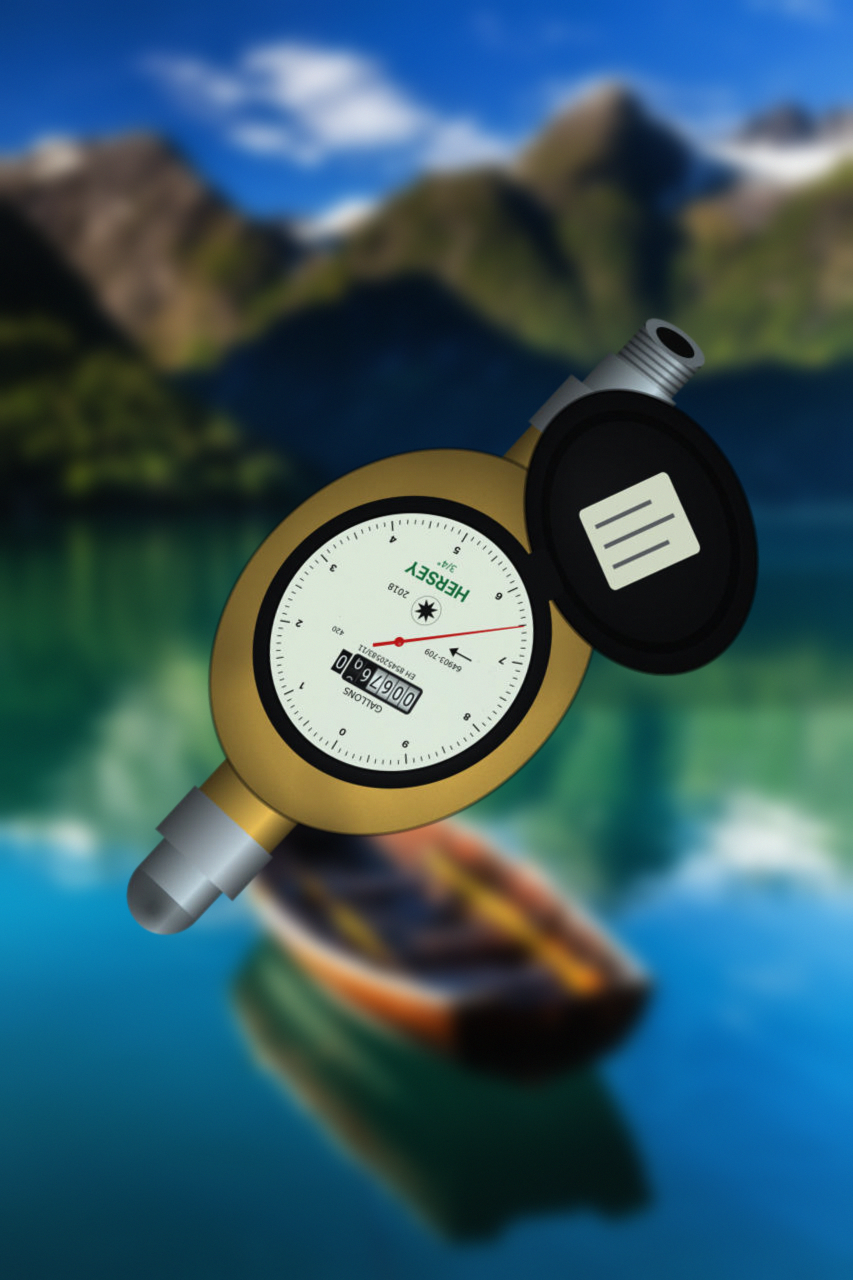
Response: {"value": 67686.5, "unit": "gal"}
